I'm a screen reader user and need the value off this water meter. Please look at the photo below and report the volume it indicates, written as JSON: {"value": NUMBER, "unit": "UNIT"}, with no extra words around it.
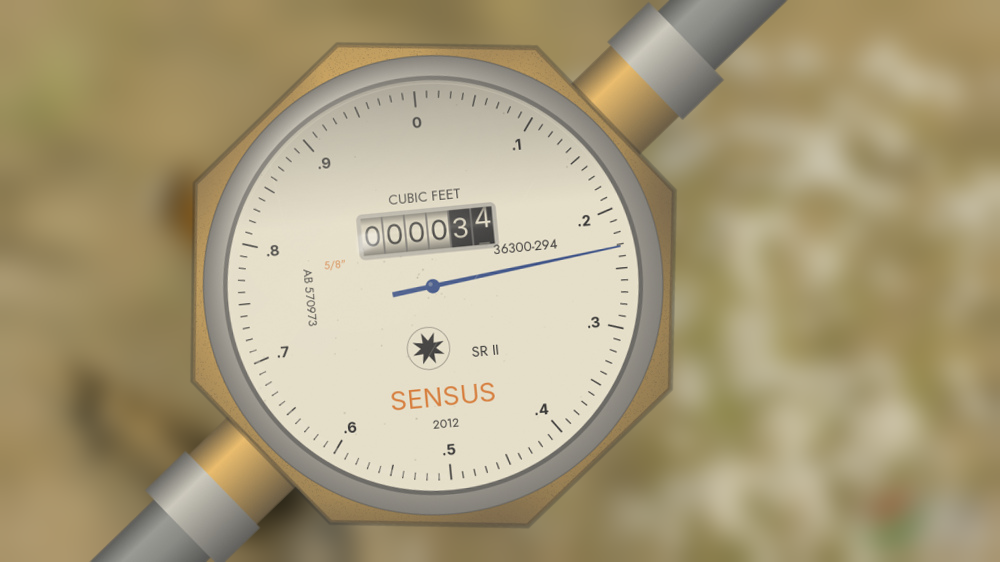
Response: {"value": 34.23, "unit": "ft³"}
